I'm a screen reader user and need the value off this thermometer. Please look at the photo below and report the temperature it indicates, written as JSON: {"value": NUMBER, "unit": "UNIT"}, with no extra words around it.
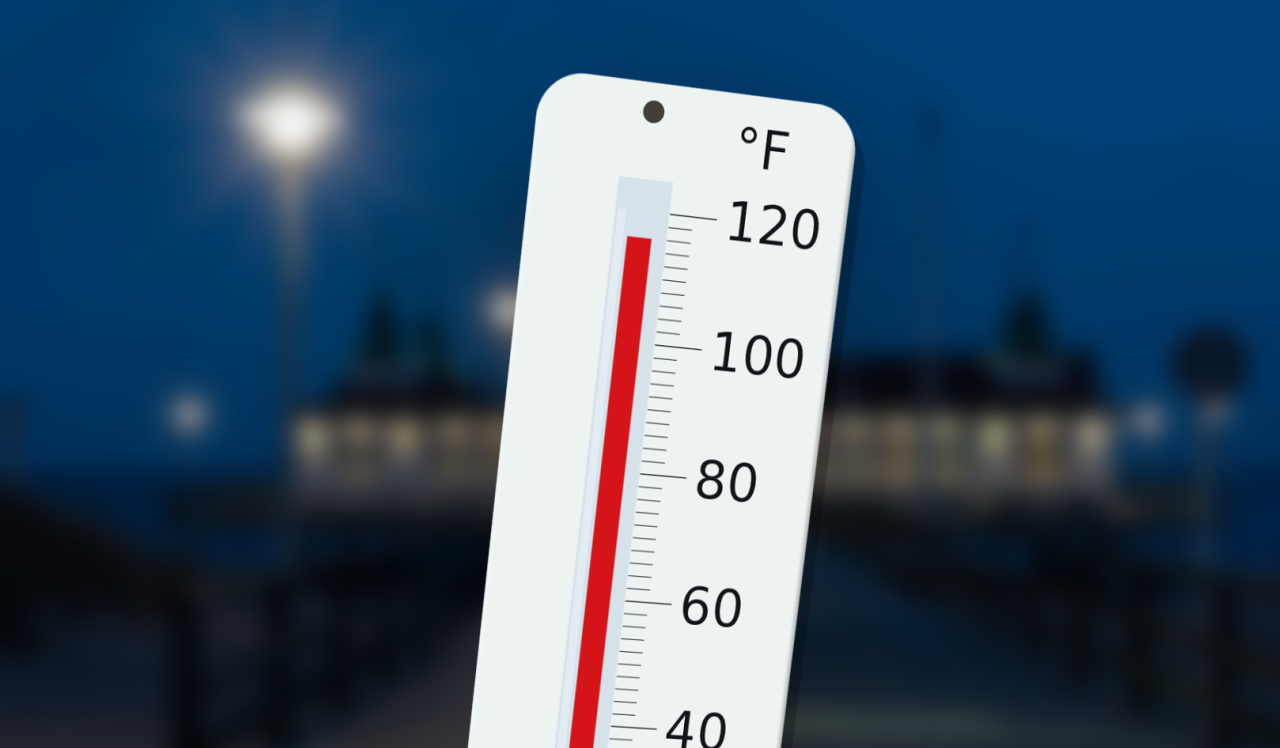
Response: {"value": 116, "unit": "°F"}
